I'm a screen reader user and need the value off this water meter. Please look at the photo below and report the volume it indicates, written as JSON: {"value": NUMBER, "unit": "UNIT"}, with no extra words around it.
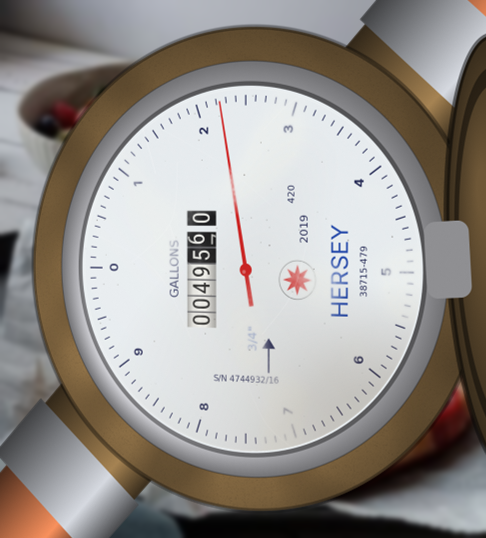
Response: {"value": 49562.2, "unit": "gal"}
